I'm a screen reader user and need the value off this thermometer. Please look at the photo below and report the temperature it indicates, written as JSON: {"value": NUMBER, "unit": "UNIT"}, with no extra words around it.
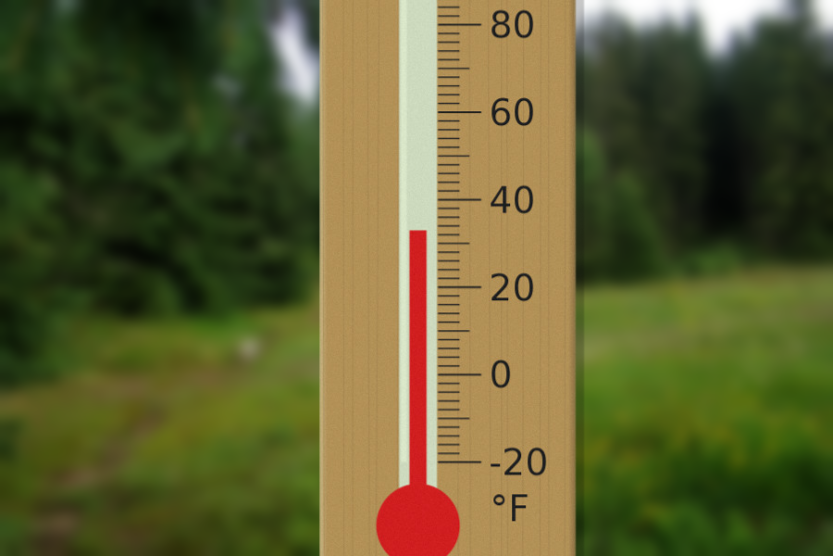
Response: {"value": 33, "unit": "°F"}
